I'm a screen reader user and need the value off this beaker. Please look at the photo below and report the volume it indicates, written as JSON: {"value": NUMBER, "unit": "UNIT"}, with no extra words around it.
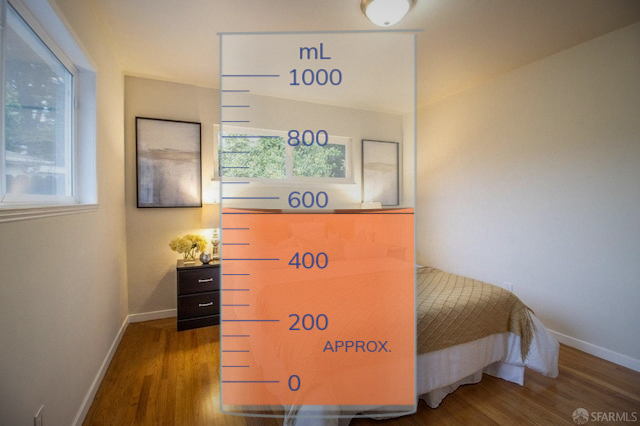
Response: {"value": 550, "unit": "mL"}
